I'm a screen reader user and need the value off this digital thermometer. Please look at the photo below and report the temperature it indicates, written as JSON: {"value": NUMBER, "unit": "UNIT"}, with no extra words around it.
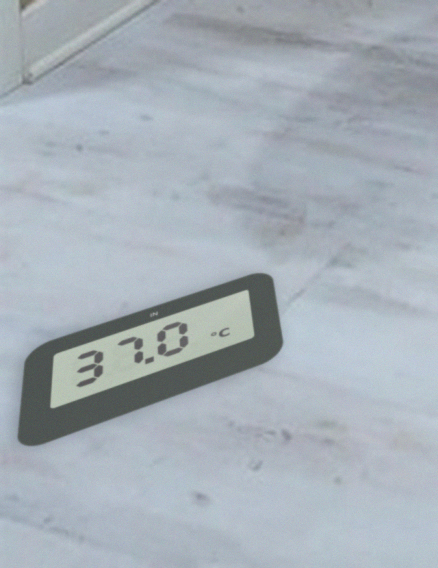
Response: {"value": 37.0, "unit": "°C"}
